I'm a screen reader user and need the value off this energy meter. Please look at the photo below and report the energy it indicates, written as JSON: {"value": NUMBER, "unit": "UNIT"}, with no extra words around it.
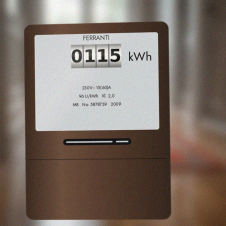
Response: {"value": 115, "unit": "kWh"}
